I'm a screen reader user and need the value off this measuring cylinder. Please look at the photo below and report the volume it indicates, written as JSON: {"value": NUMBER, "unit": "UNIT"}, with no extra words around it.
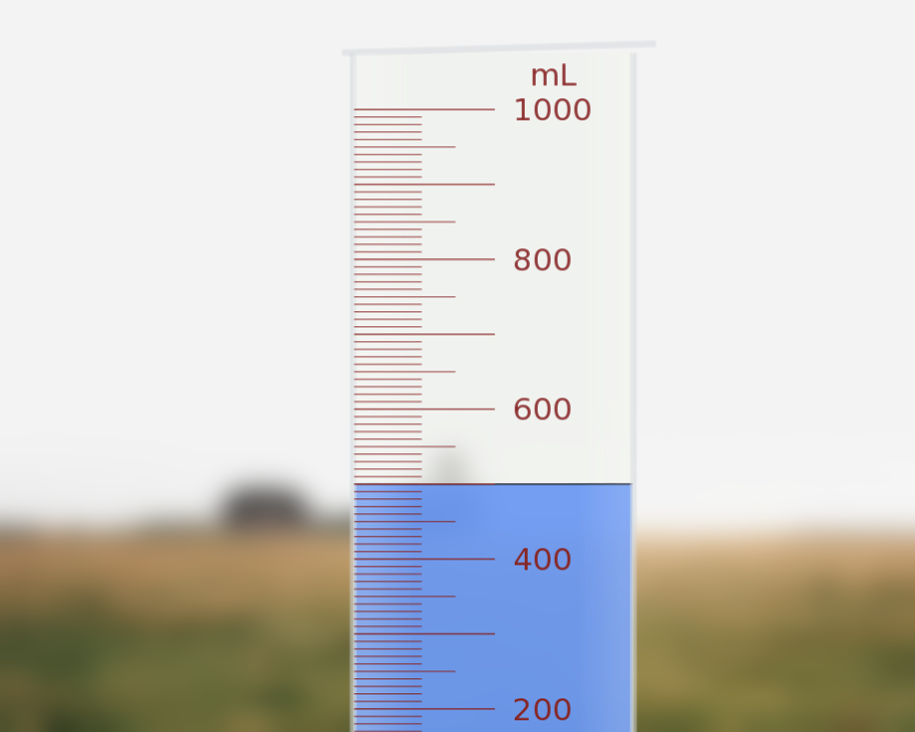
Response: {"value": 500, "unit": "mL"}
